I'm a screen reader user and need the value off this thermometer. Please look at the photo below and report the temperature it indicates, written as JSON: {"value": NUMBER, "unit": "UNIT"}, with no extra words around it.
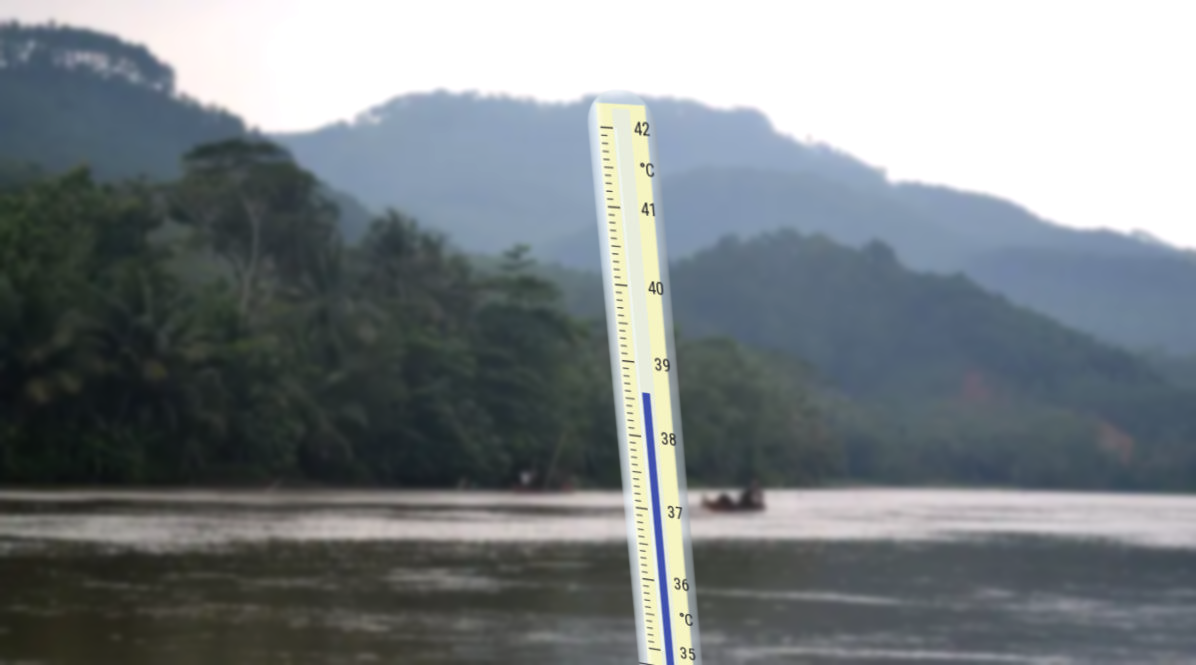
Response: {"value": 38.6, "unit": "°C"}
